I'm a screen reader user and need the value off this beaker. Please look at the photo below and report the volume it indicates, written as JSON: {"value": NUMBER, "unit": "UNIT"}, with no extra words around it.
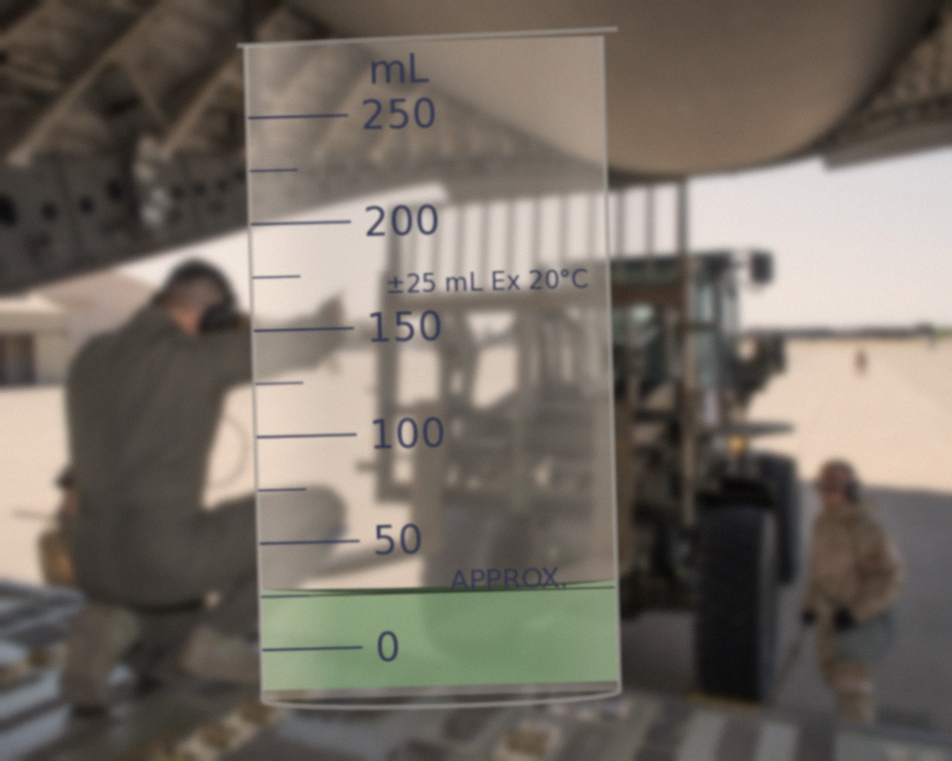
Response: {"value": 25, "unit": "mL"}
